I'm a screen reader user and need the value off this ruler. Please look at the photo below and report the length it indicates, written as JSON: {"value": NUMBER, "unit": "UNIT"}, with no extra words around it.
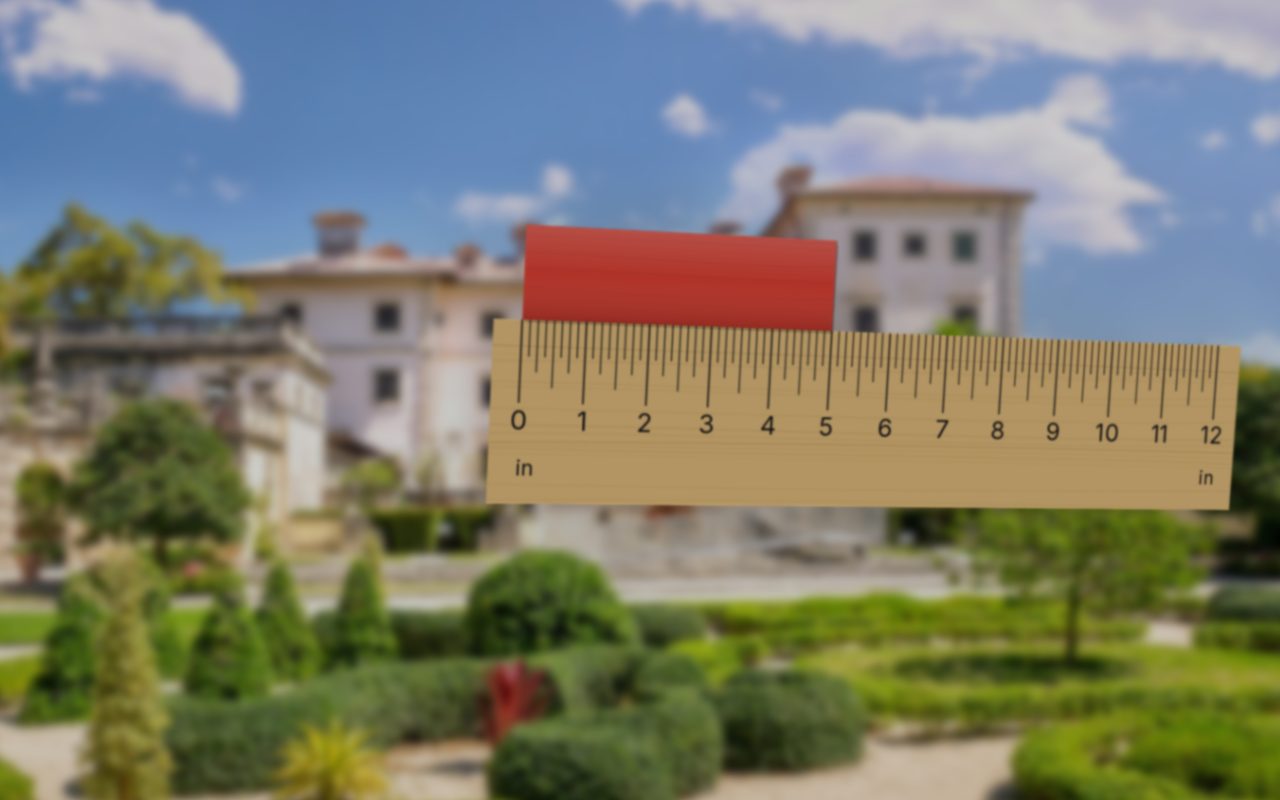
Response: {"value": 5, "unit": "in"}
